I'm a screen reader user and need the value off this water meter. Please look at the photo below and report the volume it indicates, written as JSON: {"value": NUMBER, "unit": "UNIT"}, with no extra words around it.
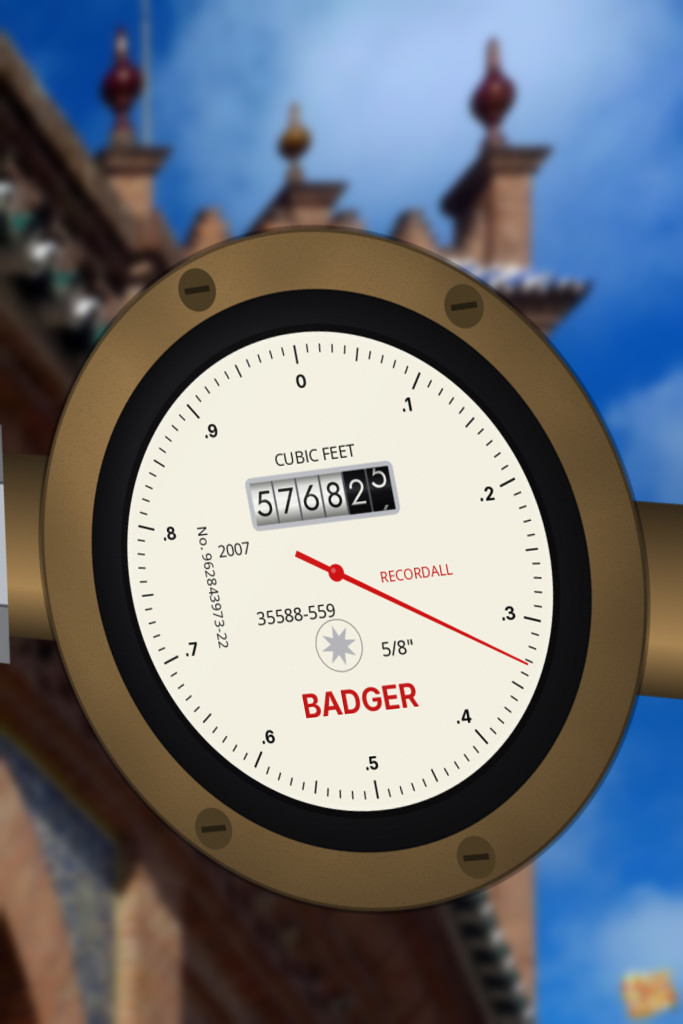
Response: {"value": 576825.33, "unit": "ft³"}
